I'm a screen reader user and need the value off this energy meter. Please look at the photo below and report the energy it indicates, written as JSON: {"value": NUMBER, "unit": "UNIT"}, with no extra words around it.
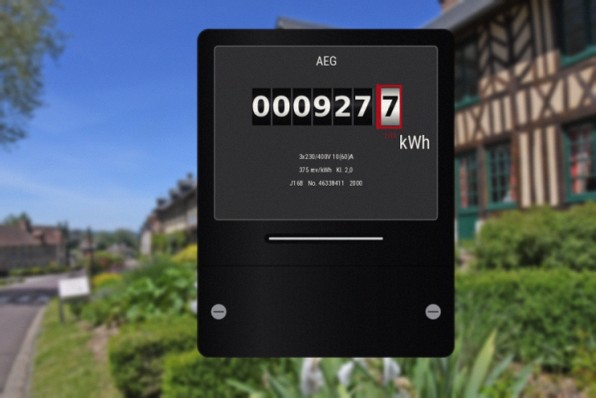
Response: {"value": 927.7, "unit": "kWh"}
